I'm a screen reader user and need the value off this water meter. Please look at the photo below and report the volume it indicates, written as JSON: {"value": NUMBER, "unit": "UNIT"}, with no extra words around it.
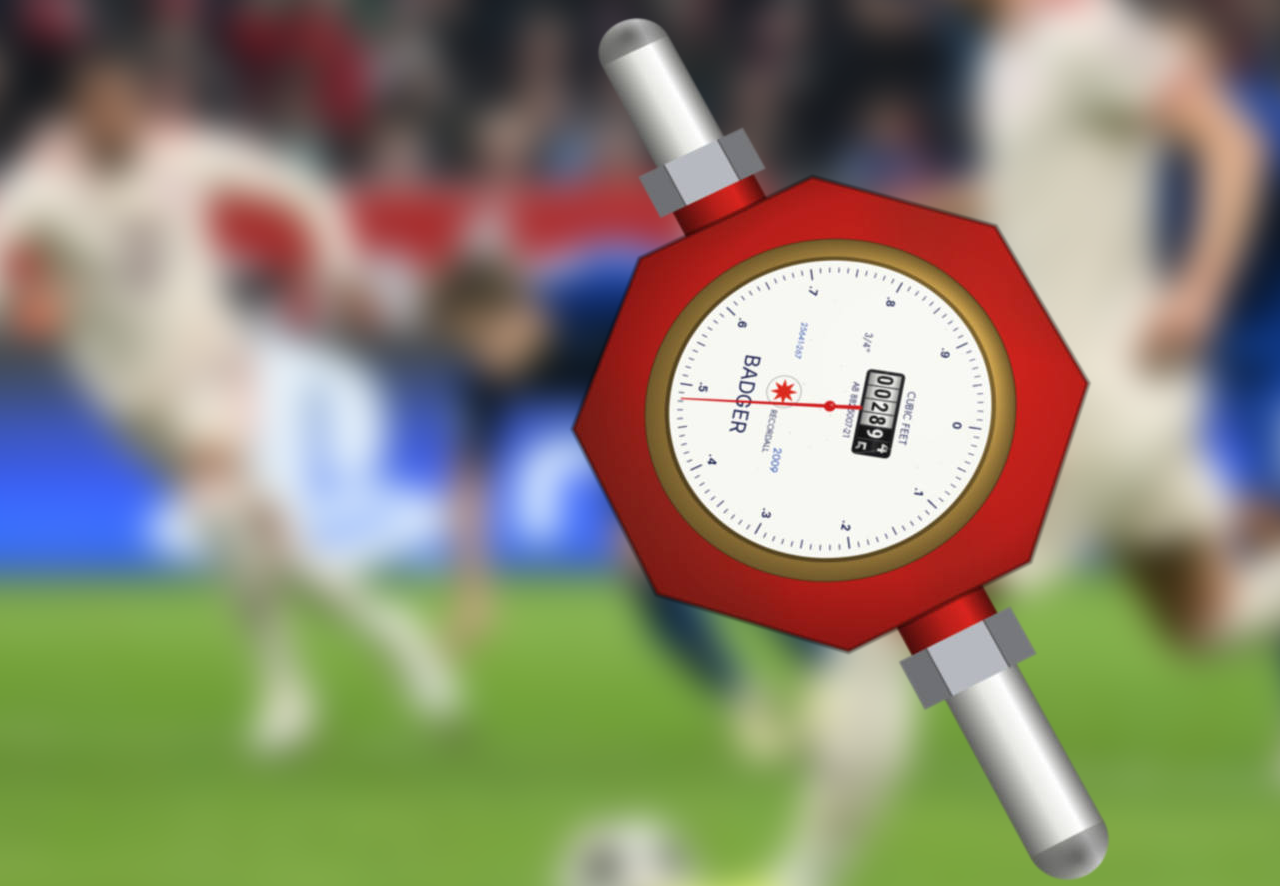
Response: {"value": 2894.48, "unit": "ft³"}
